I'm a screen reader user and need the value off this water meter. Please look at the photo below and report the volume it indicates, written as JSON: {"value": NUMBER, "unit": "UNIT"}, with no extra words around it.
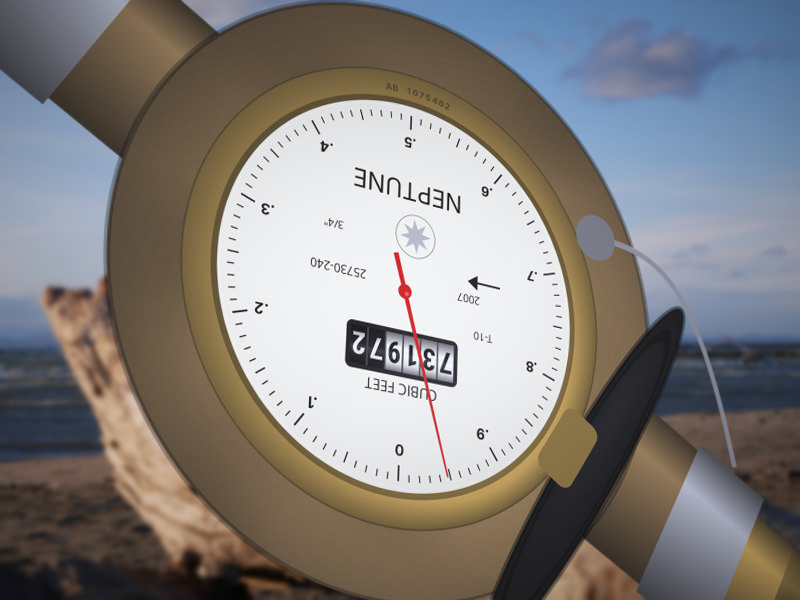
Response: {"value": 731971.95, "unit": "ft³"}
